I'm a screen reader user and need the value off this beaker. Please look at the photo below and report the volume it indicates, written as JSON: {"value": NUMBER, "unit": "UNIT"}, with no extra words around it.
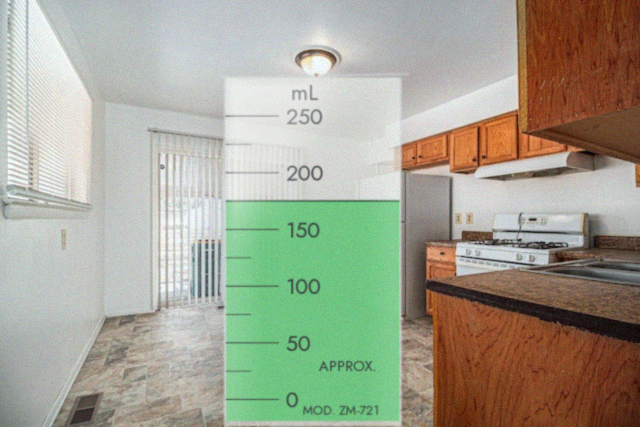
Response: {"value": 175, "unit": "mL"}
